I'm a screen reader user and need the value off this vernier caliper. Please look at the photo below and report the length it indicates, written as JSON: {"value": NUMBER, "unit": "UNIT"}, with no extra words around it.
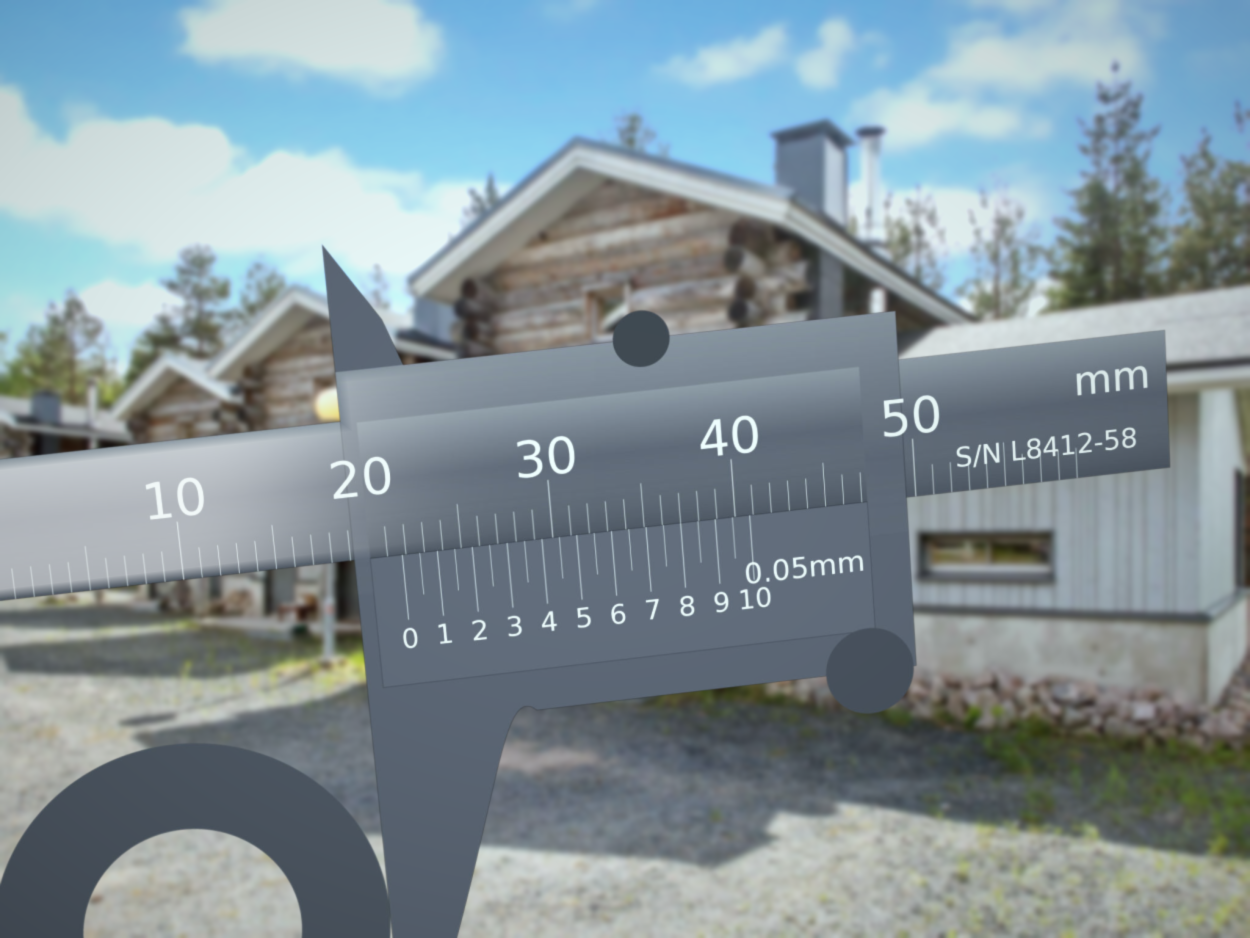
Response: {"value": 21.8, "unit": "mm"}
